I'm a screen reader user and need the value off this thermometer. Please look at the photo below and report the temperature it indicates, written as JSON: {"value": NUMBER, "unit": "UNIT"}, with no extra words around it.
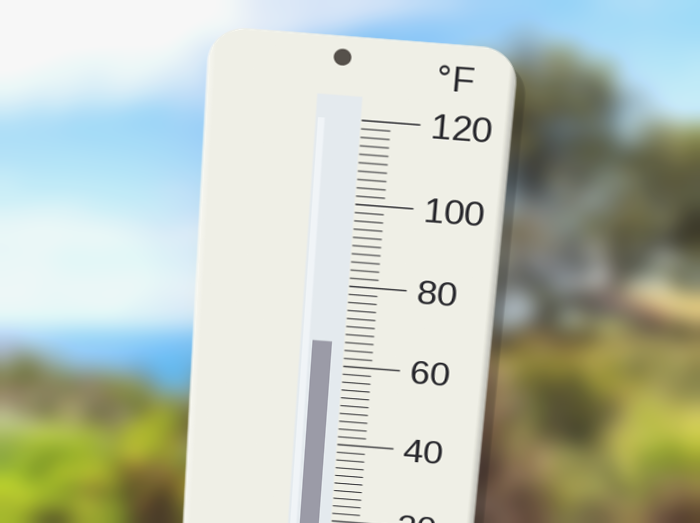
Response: {"value": 66, "unit": "°F"}
